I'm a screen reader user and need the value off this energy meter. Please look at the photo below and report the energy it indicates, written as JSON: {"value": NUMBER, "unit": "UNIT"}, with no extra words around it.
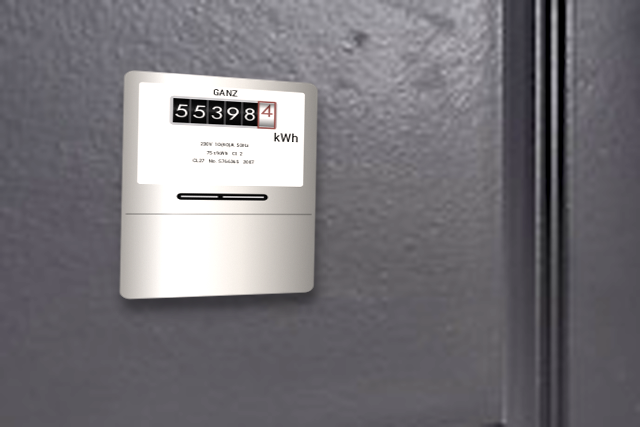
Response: {"value": 55398.4, "unit": "kWh"}
